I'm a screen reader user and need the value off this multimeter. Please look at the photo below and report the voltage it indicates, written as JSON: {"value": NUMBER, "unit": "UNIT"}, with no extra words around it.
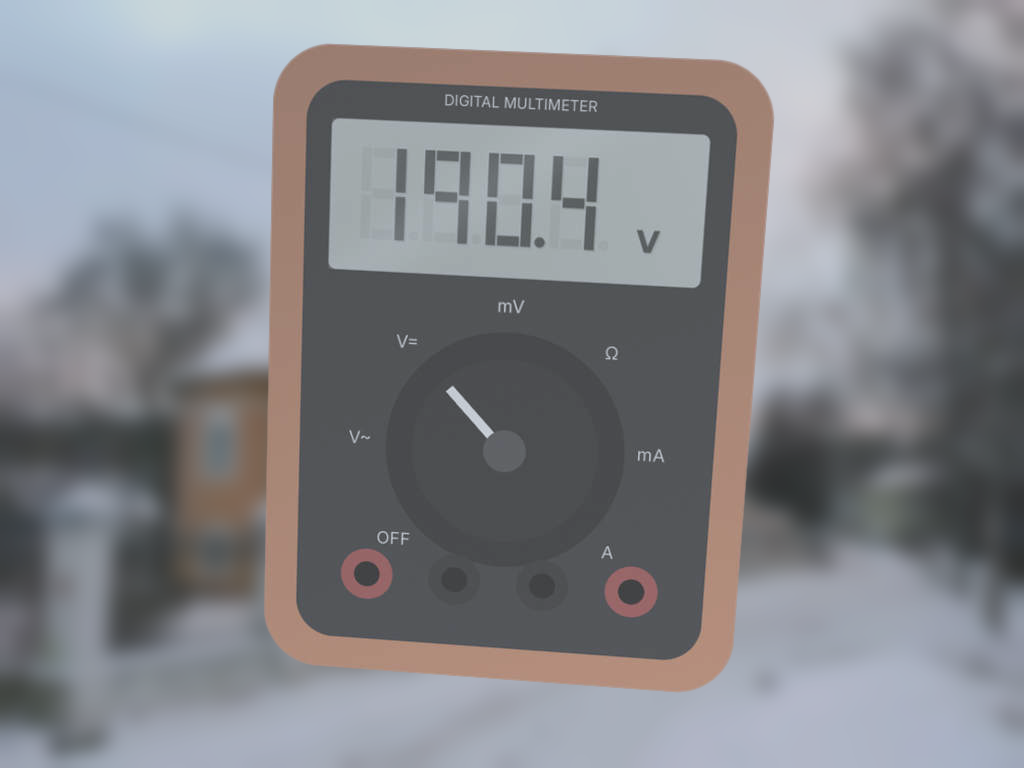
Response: {"value": 190.4, "unit": "V"}
